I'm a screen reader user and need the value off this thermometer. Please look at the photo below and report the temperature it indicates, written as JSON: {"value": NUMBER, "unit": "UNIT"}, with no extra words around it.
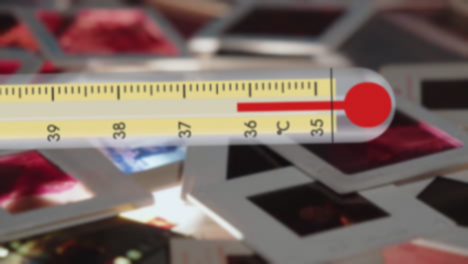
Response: {"value": 36.2, "unit": "°C"}
